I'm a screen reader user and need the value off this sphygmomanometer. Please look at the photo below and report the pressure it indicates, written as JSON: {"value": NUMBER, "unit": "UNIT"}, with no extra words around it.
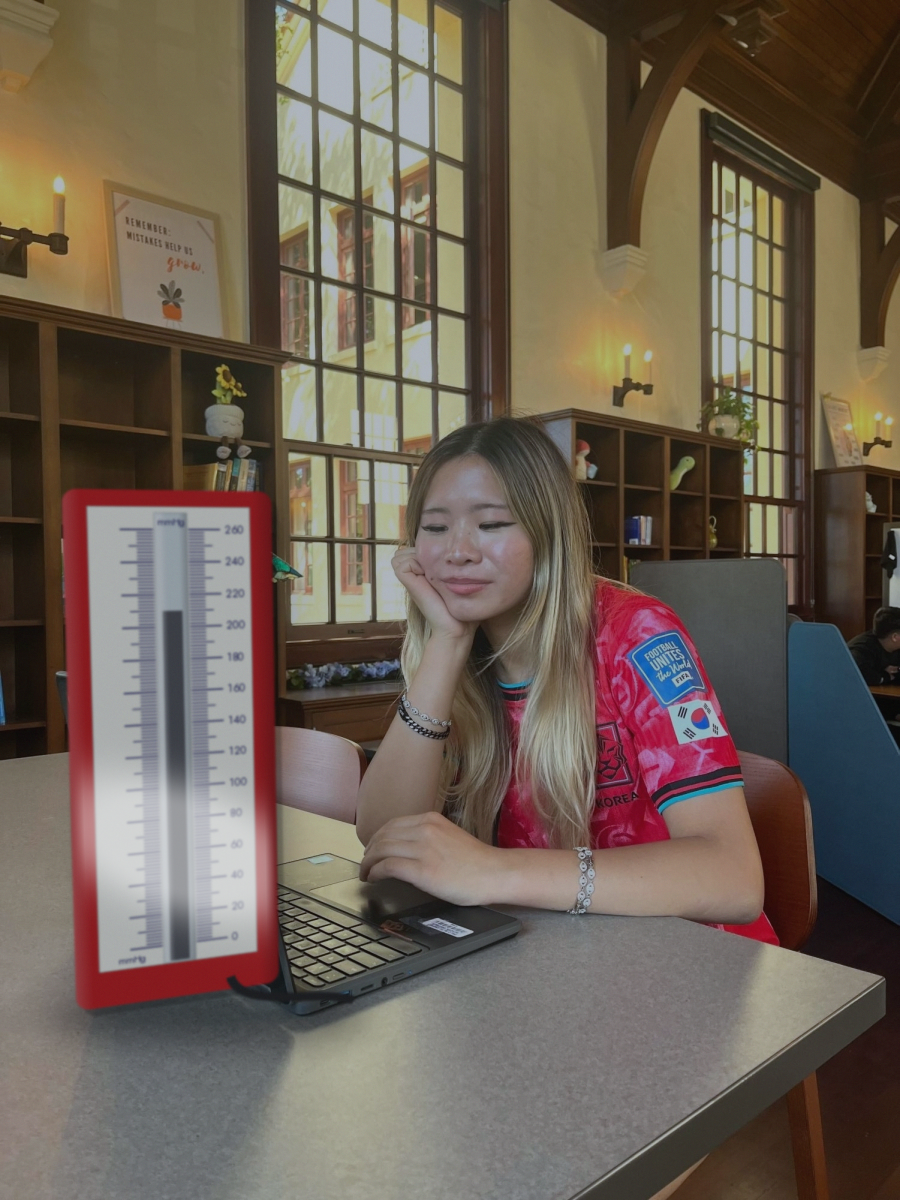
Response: {"value": 210, "unit": "mmHg"}
